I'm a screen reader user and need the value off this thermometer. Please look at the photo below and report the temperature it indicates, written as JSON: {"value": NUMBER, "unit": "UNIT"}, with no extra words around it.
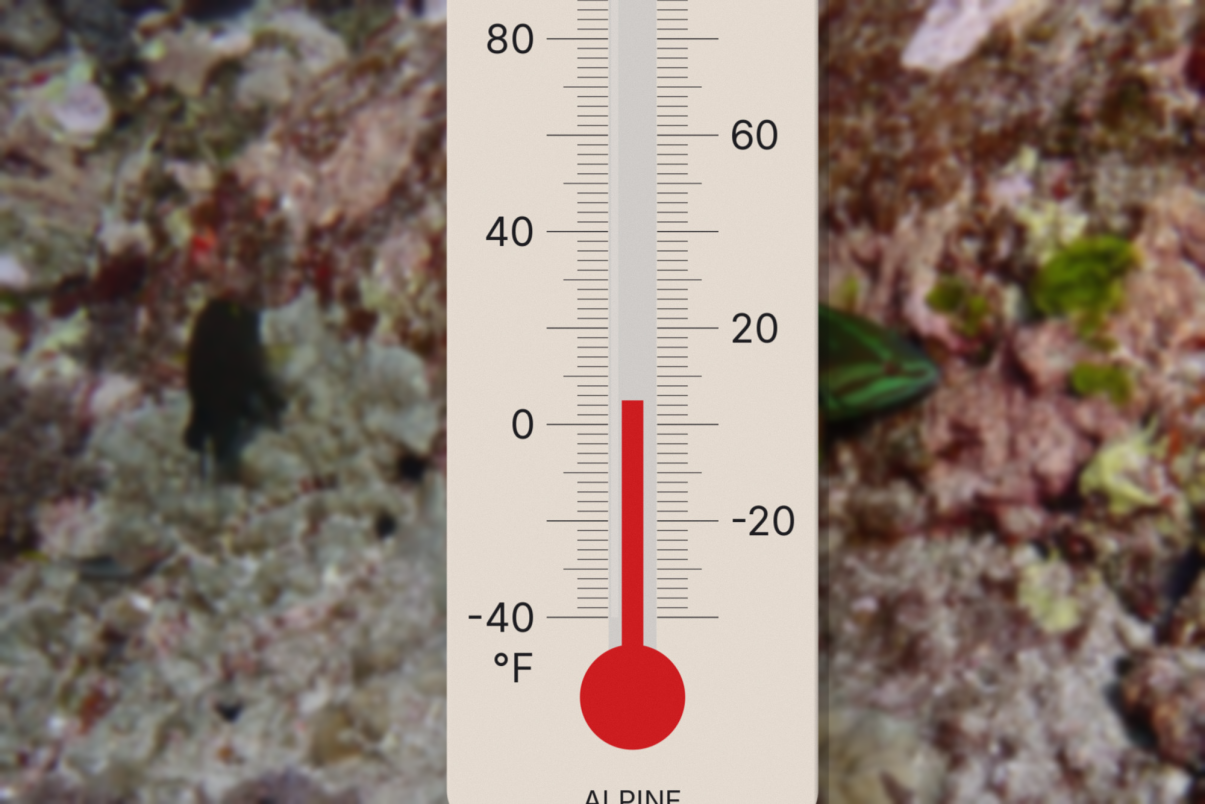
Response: {"value": 5, "unit": "°F"}
